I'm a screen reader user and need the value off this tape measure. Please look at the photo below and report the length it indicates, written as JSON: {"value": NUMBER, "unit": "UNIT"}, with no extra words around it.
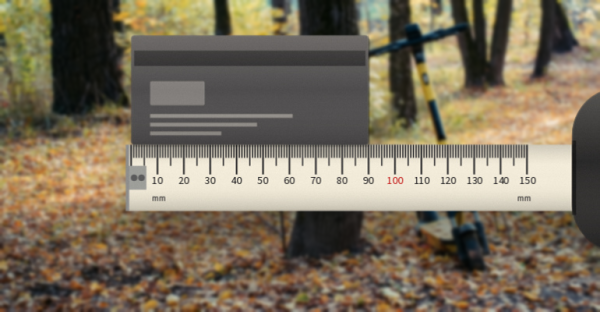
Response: {"value": 90, "unit": "mm"}
